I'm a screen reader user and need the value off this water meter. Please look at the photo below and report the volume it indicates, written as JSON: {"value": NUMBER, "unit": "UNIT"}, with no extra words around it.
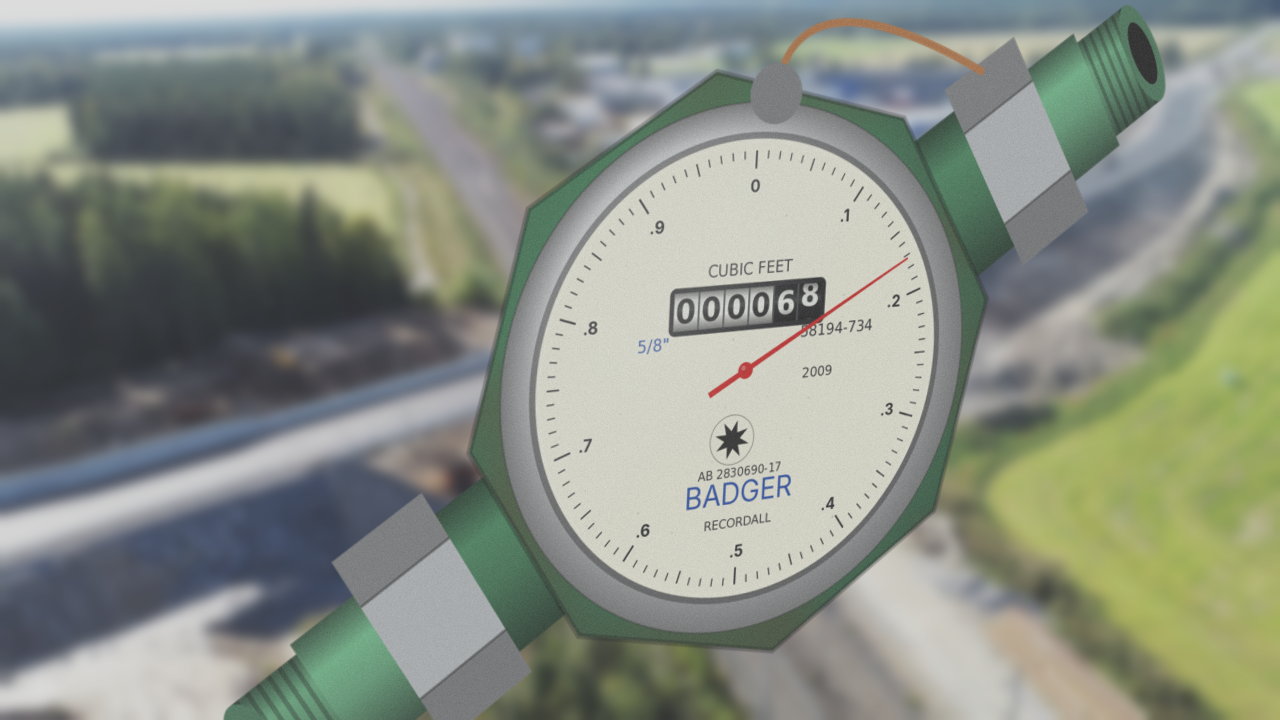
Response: {"value": 68.17, "unit": "ft³"}
